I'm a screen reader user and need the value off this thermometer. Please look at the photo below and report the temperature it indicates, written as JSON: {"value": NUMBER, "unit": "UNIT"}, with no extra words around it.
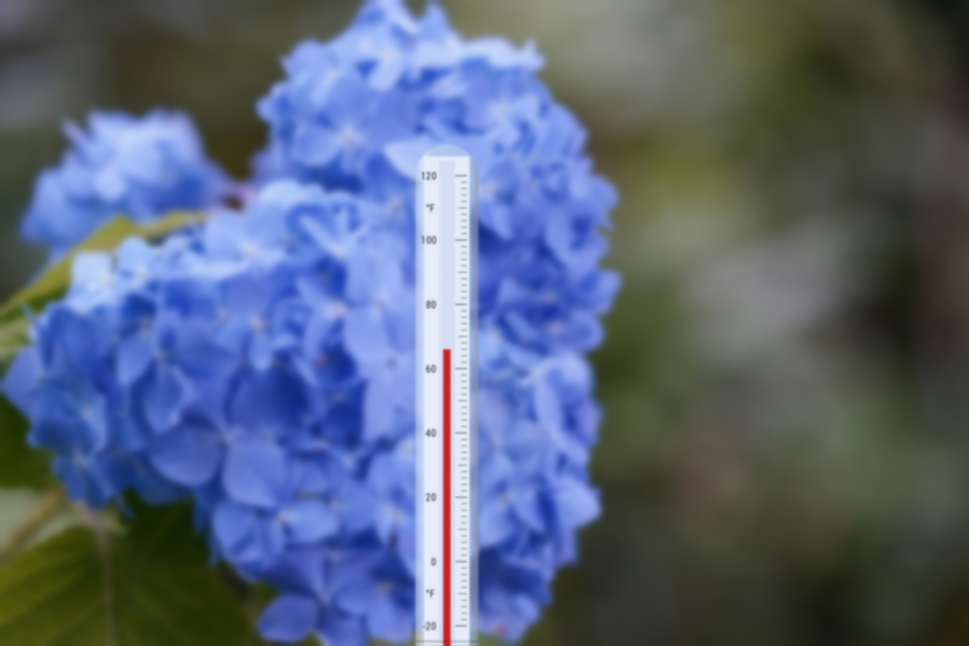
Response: {"value": 66, "unit": "°F"}
